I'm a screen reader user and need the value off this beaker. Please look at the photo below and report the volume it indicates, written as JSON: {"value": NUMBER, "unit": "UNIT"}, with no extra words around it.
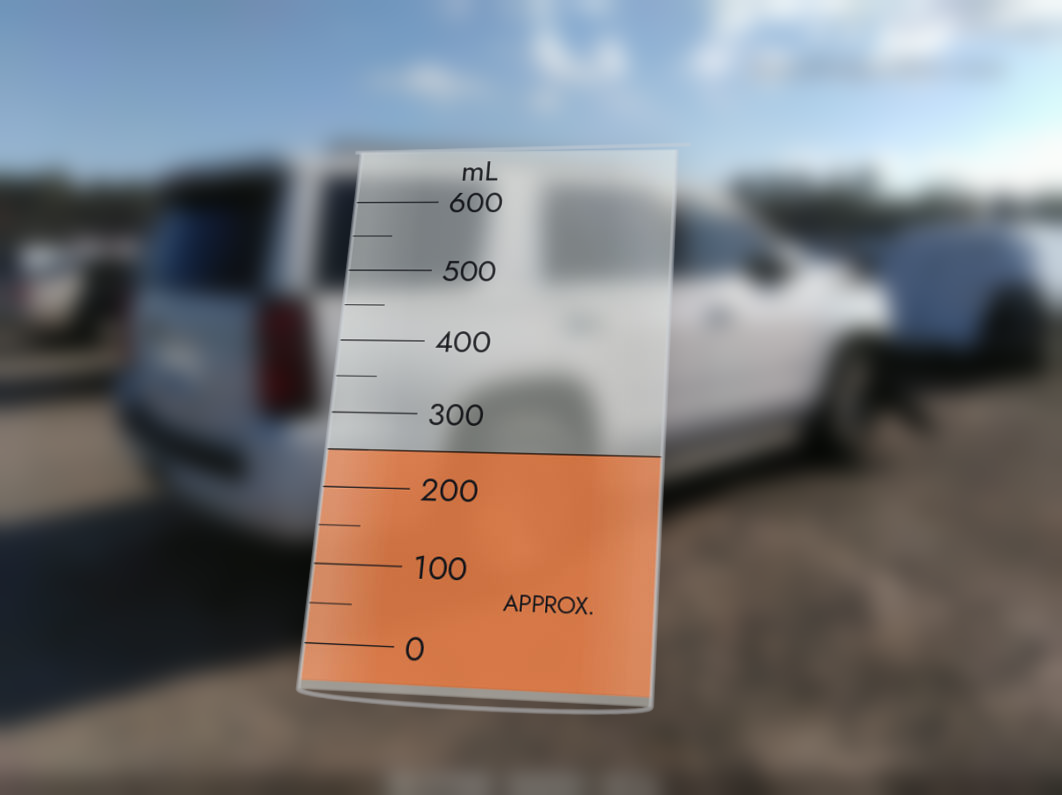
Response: {"value": 250, "unit": "mL"}
